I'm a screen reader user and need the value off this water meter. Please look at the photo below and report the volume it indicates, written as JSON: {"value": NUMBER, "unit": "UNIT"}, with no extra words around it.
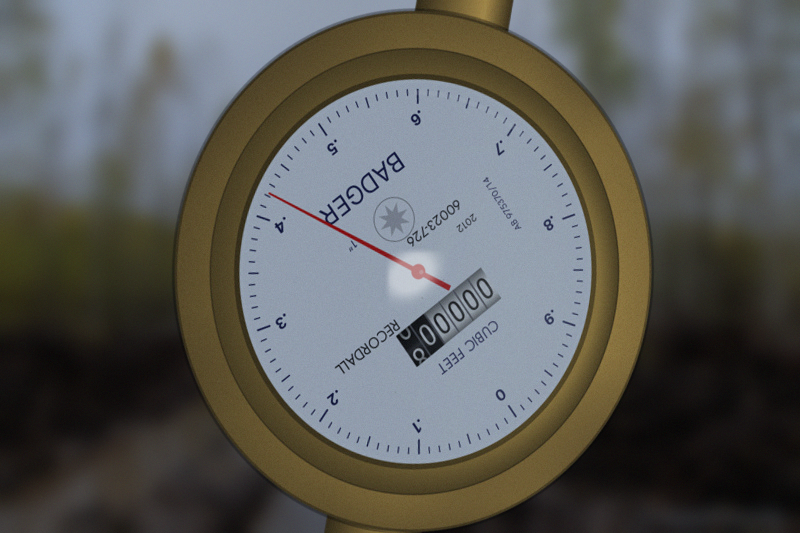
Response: {"value": 8.42, "unit": "ft³"}
